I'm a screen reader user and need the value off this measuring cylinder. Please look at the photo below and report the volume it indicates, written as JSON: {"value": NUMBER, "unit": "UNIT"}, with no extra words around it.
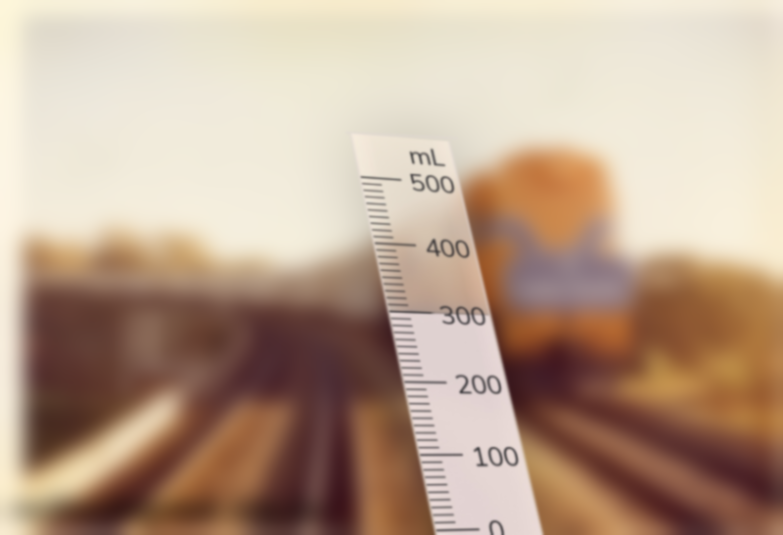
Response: {"value": 300, "unit": "mL"}
